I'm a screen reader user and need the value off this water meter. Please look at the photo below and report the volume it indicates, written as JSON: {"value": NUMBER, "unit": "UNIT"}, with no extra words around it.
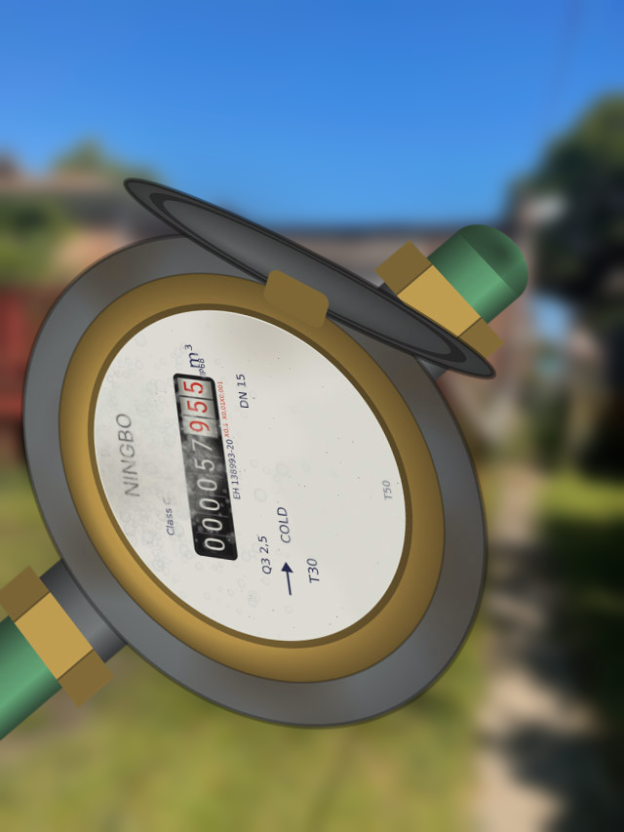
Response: {"value": 57.955, "unit": "m³"}
